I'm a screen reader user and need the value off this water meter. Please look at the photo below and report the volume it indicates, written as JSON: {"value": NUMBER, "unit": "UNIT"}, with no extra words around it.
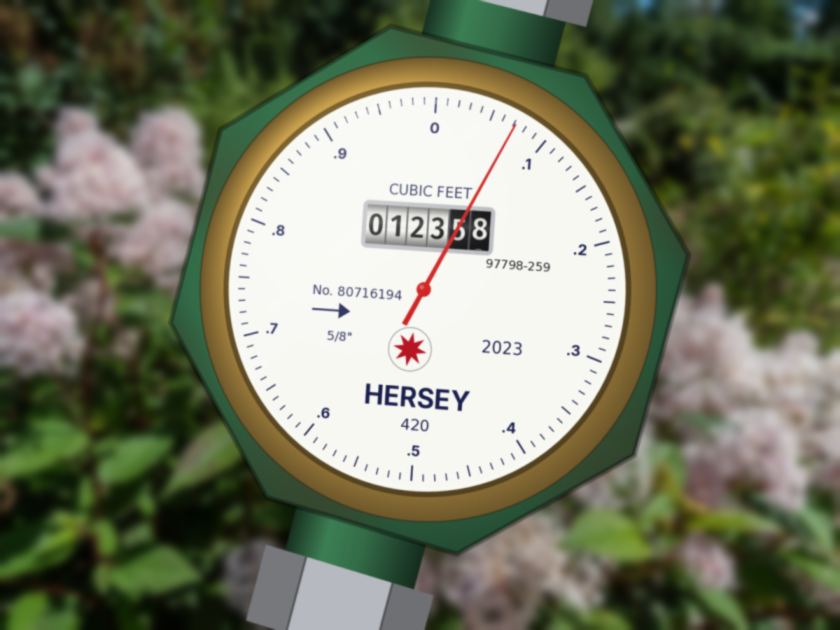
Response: {"value": 12358.07, "unit": "ft³"}
